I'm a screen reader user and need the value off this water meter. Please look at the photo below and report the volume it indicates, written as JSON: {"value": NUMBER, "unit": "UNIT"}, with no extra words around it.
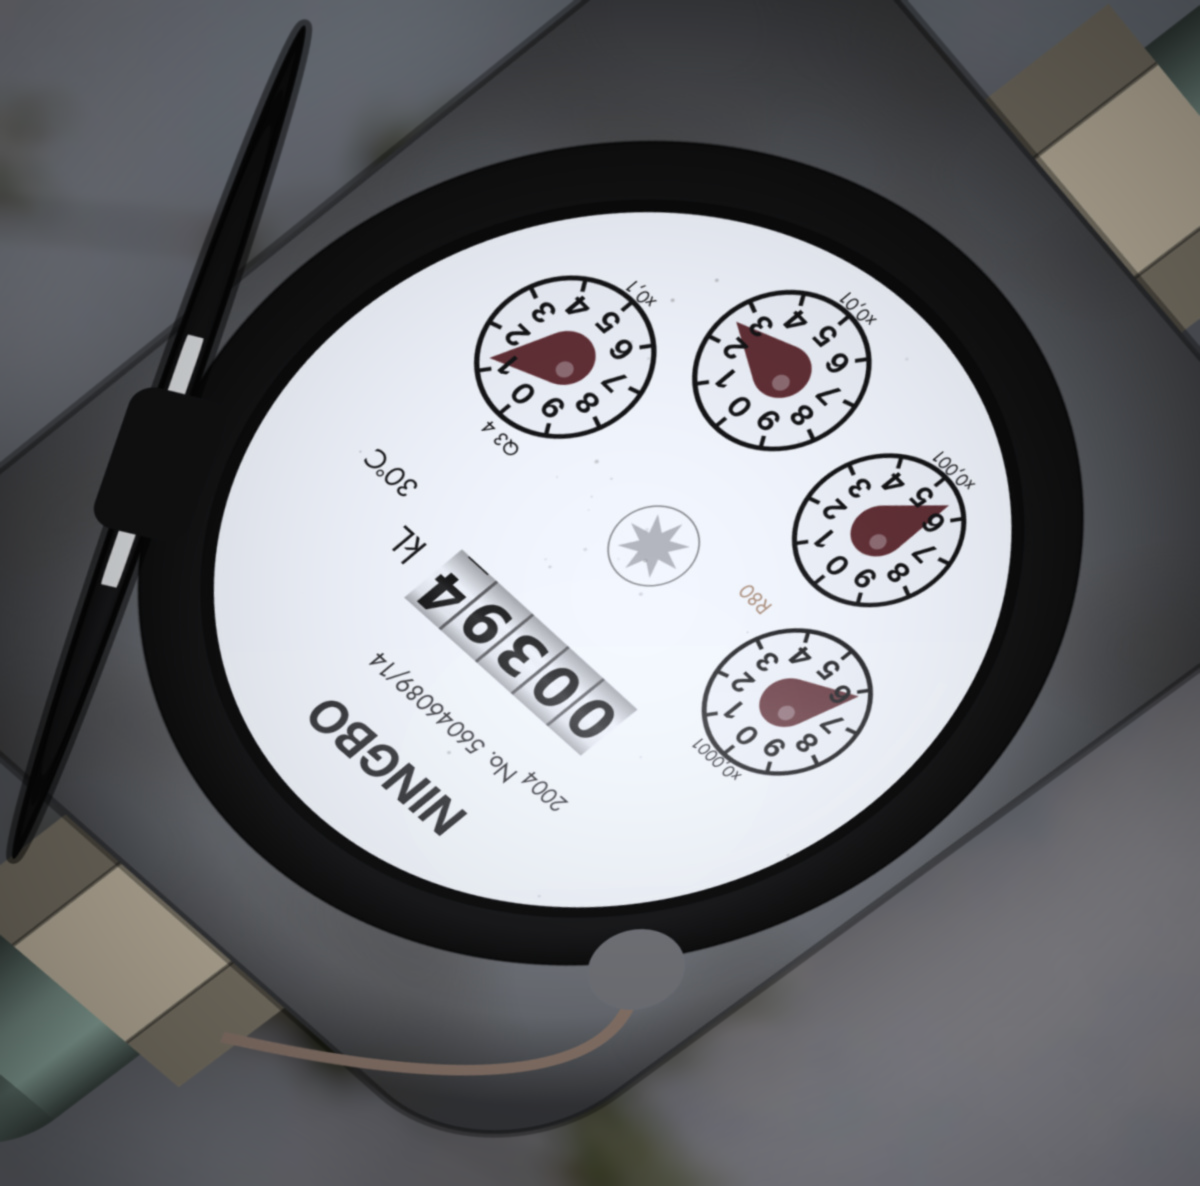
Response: {"value": 394.1256, "unit": "kL"}
